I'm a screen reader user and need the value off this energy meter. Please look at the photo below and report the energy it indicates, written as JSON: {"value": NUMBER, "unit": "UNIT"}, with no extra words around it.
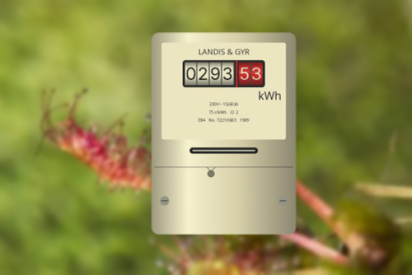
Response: {"value": 293.53, "unit": "kWh"}
